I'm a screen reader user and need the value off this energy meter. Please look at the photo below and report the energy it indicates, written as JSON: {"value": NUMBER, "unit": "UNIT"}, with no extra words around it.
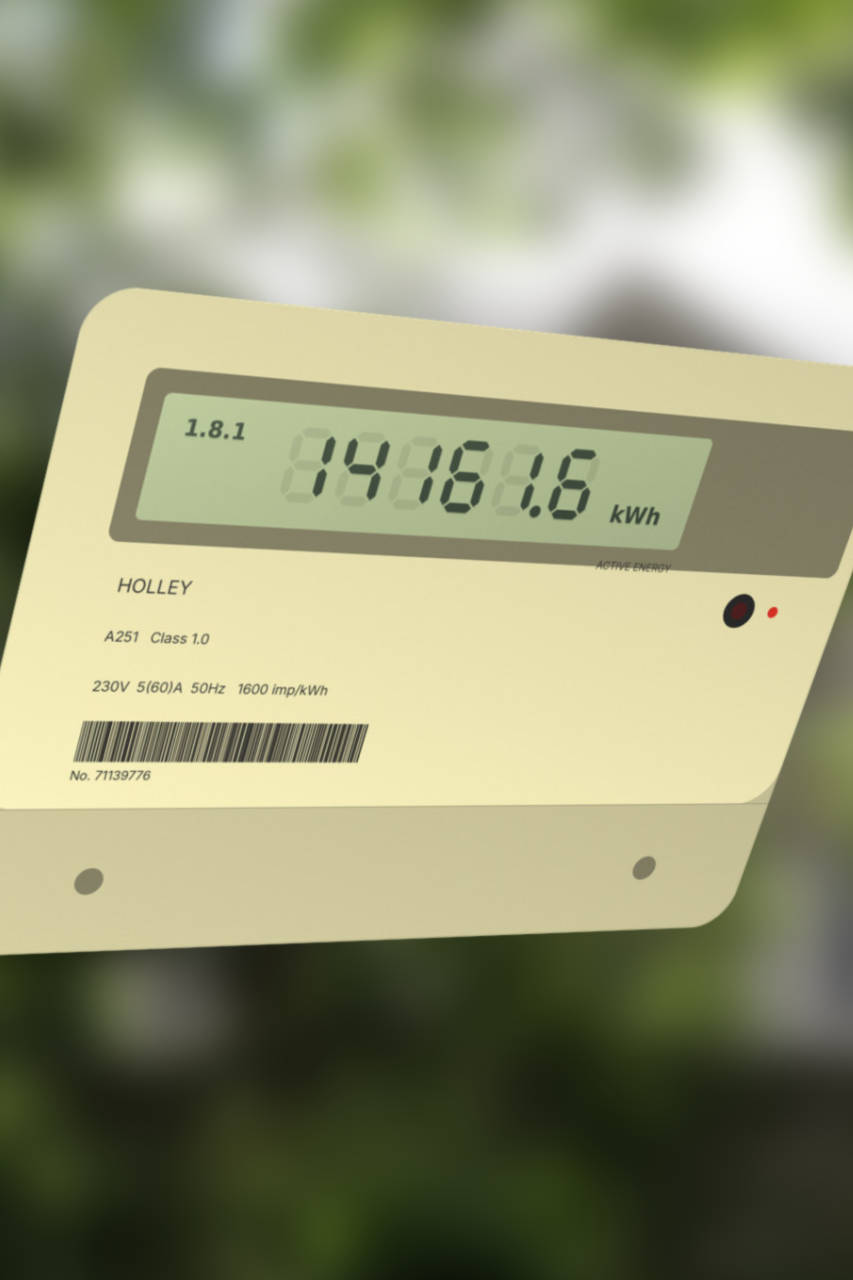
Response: {"value": 14161.6, "unit": "kWh"}
